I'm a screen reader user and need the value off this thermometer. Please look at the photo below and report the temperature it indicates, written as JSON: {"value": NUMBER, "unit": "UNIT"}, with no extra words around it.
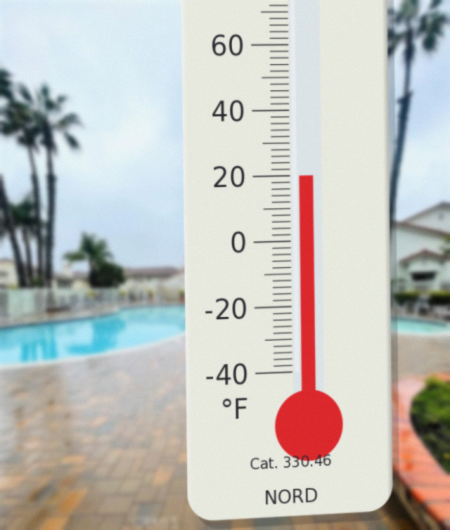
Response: {"value": 20, "unit": "°F"}
